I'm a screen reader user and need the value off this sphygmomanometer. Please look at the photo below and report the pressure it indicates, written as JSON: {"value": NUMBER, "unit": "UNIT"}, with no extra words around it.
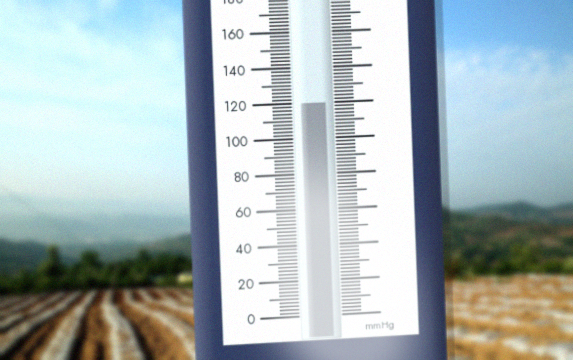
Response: {"value": 120, "unit": "mmHg"}
